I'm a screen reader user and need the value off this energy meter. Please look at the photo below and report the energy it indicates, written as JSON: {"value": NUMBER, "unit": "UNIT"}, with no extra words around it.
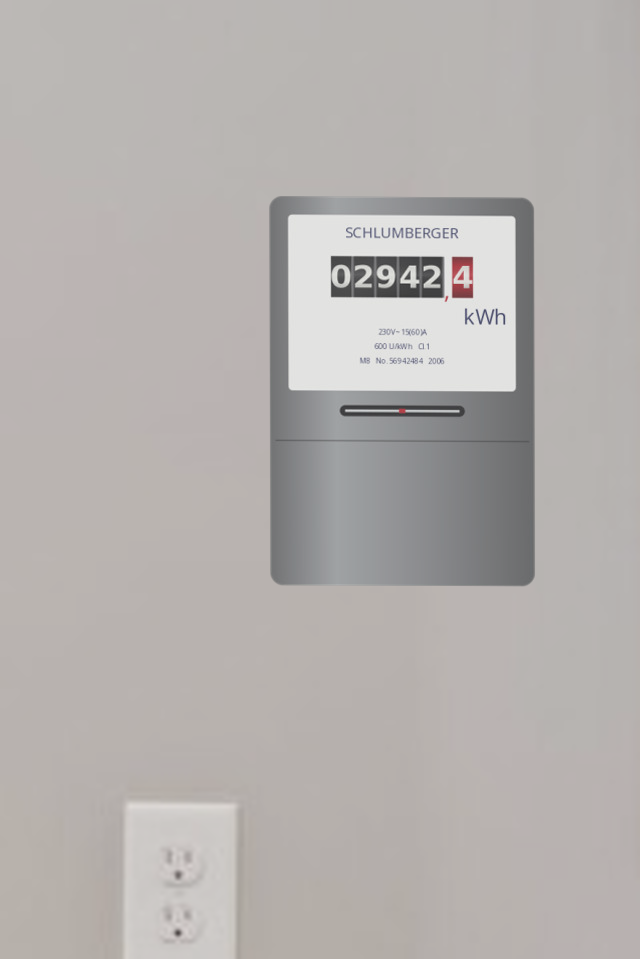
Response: {"value": 2942.4, "unit": "kWh"}
